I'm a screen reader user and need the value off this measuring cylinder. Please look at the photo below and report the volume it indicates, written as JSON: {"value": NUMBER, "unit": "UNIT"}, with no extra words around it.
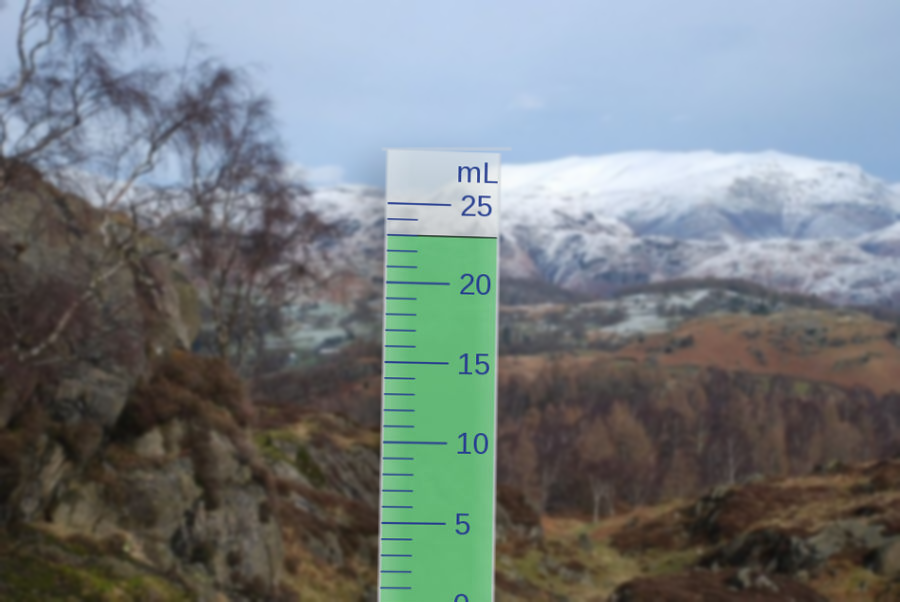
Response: {"value": 23, "unit": "mL"}
